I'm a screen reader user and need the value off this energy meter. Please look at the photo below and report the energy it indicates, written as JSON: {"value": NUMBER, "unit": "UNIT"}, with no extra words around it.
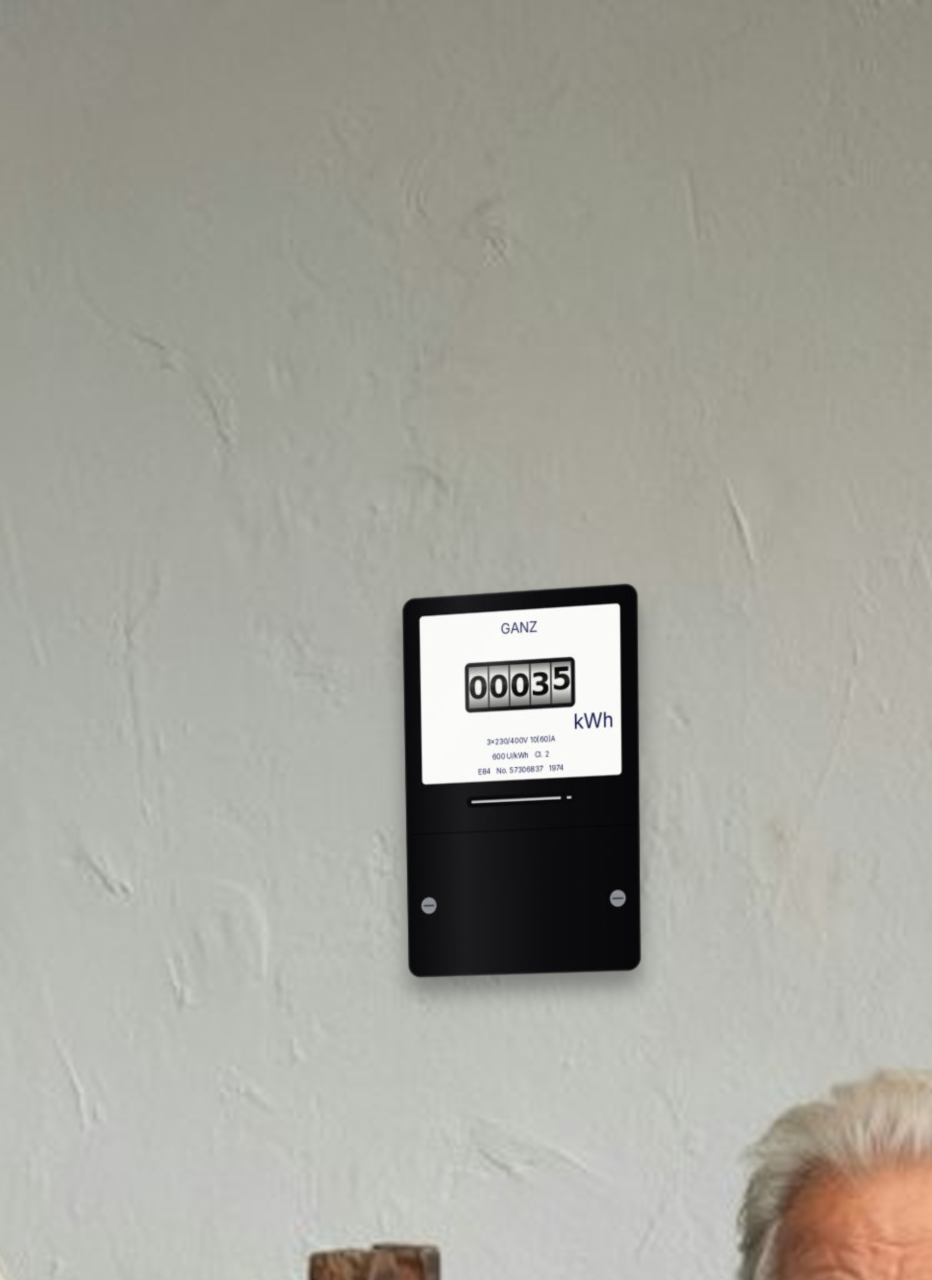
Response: {"value": 35, "unit": "kWh"}
